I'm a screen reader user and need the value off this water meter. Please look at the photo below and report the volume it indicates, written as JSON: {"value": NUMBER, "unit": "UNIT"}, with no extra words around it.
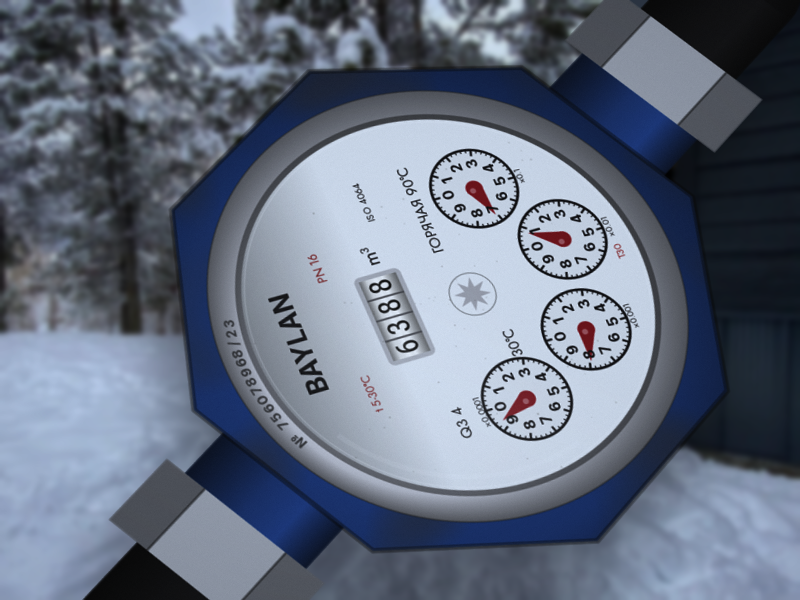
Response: {"value": 6388.7079, "unit": "m³"}
